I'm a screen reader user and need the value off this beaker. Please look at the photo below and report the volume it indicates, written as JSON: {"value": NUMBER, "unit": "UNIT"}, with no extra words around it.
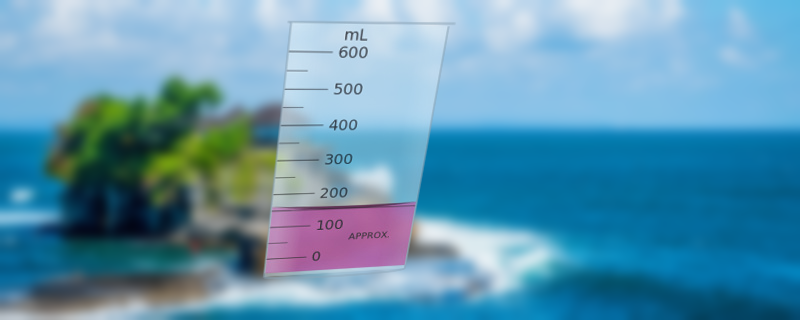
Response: {"value": 150, "unit": "mL"}
